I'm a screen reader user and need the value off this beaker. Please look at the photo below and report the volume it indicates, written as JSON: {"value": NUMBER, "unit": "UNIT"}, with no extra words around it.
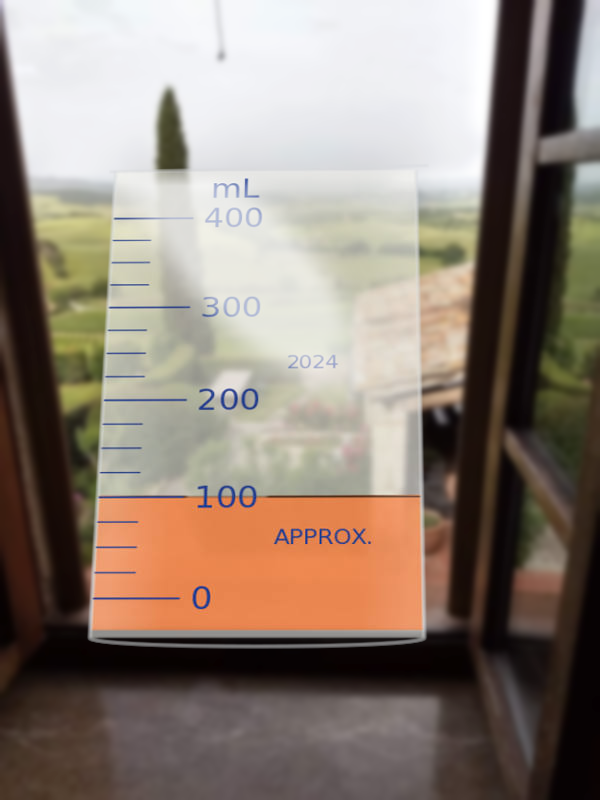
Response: {"value": 100, "unit": "mL"}
